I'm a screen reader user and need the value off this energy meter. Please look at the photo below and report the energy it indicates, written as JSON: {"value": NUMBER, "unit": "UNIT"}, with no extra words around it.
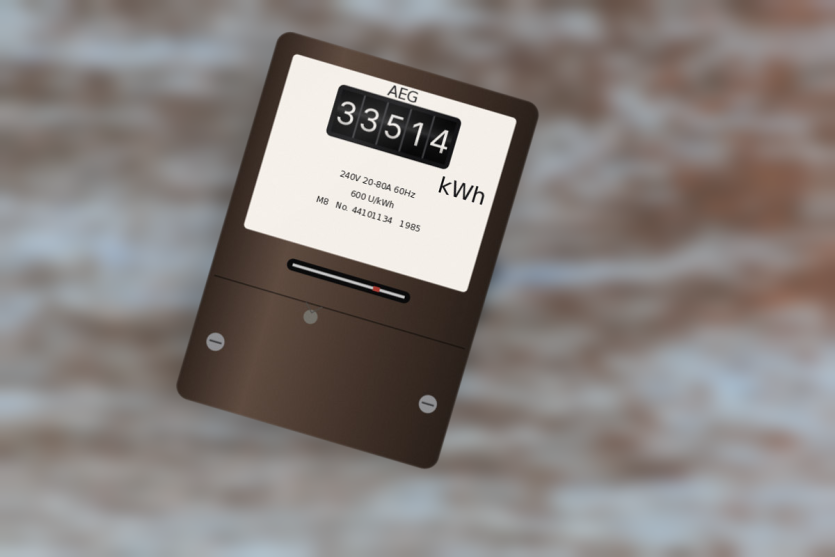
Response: {"value": 33514, "unit": "kWh"}
